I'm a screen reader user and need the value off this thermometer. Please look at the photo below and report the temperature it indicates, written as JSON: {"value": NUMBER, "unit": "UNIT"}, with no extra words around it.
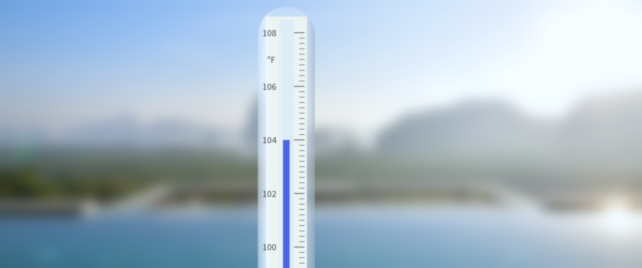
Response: {"value": 104, "unit": "°F"}
